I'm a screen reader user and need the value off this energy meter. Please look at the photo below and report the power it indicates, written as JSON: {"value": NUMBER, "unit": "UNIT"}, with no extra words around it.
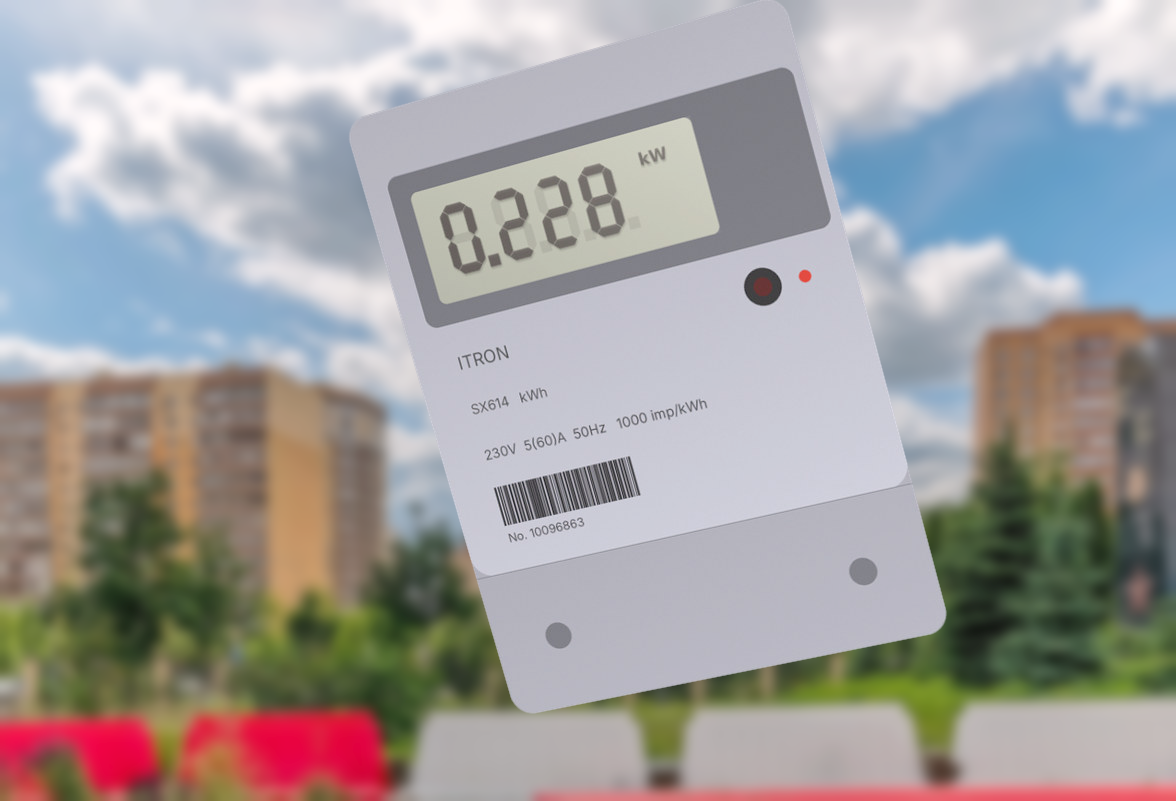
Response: {"value": 0.228, "unit": "kW"}
